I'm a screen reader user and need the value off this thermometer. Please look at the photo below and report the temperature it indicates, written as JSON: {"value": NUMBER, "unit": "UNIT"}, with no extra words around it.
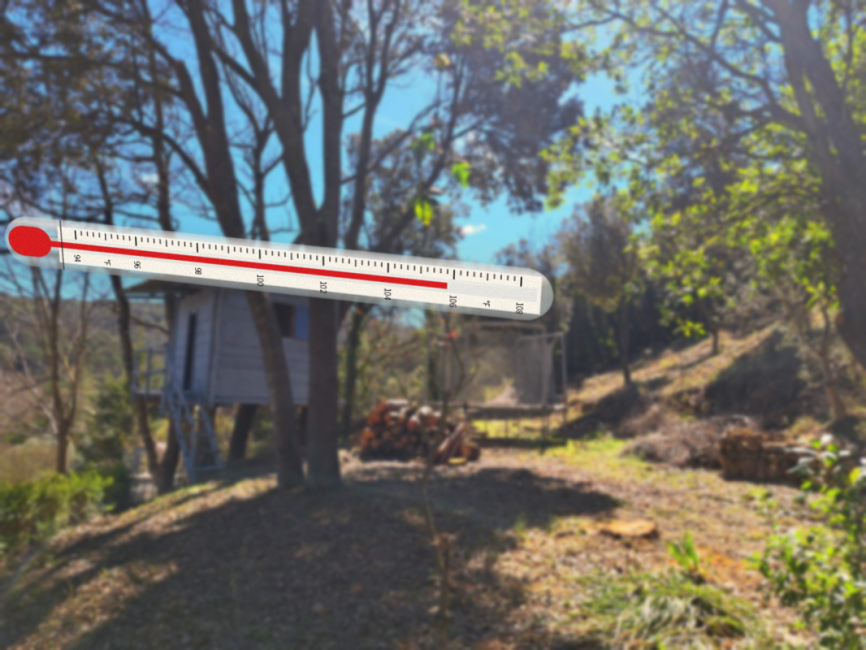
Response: {"value": 105.8, "unit": "°F"}
